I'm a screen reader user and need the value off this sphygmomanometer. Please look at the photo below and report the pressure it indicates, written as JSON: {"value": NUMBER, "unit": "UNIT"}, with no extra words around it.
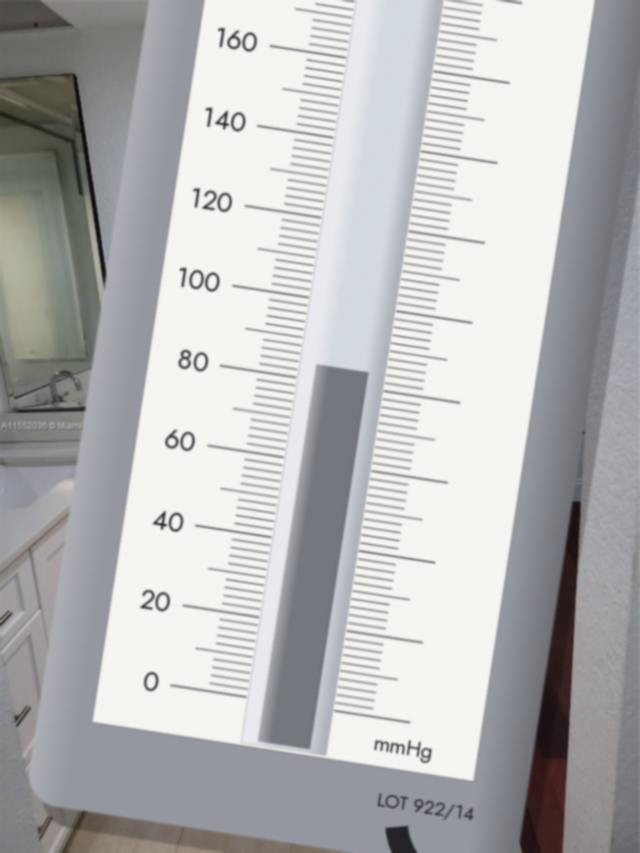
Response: {"value": 84, "unit": "mmHg"}
